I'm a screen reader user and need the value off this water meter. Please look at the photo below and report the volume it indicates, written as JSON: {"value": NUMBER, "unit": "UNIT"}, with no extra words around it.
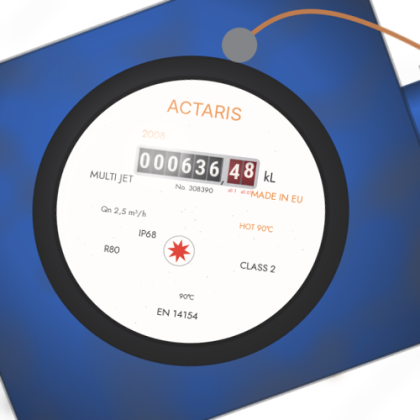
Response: {"value": 636.48, "unit": "kL"}
